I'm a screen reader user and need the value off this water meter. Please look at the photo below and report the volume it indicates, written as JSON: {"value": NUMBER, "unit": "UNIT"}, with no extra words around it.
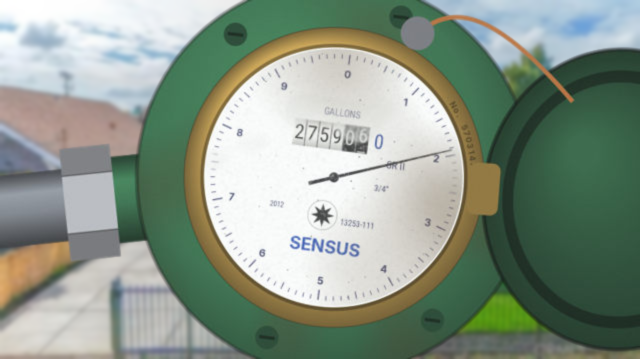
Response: {"value": 2759061.9, "unit": "gal"}
